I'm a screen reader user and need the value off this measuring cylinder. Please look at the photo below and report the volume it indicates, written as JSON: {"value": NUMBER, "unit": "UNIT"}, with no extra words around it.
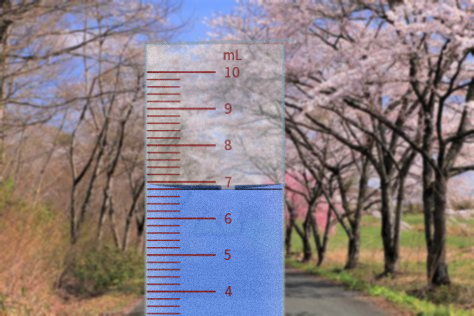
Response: {"value": 6.8, "unit": "mL"}
